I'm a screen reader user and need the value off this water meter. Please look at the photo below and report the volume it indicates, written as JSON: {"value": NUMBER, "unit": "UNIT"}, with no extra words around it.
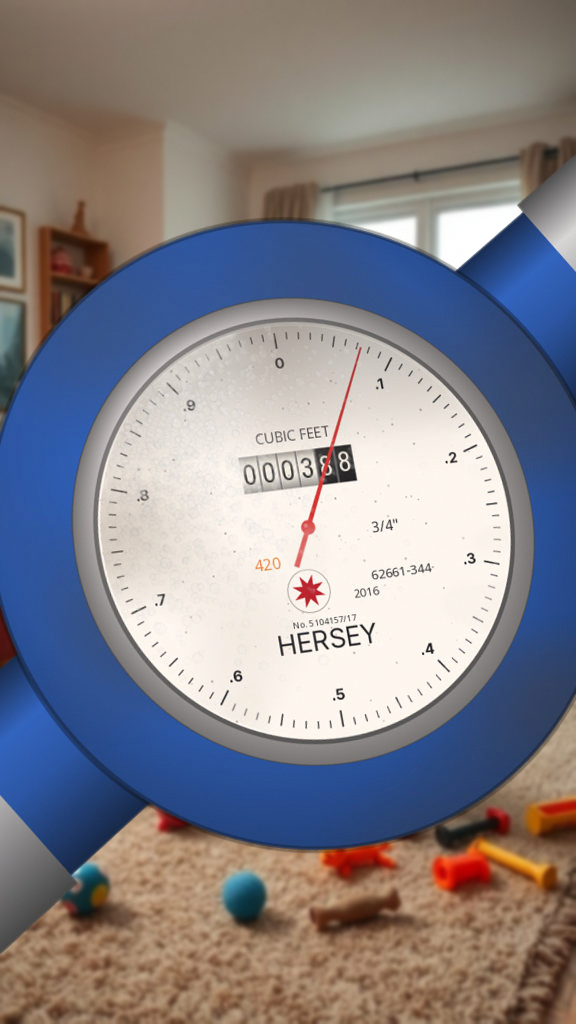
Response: {"value": 388.07, "unit": "ft³"}
